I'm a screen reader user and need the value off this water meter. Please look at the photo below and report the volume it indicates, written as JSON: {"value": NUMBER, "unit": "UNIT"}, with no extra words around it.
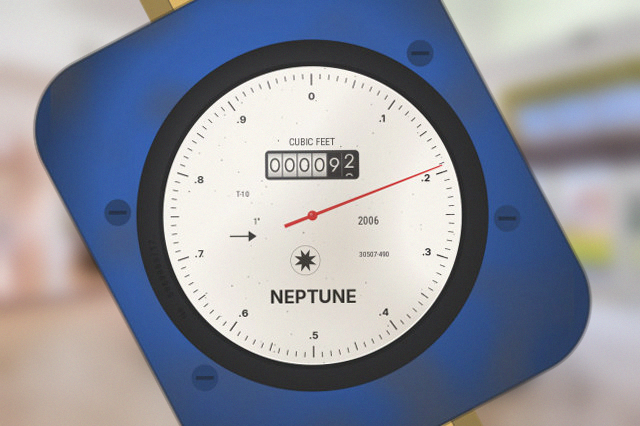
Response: {"value": 92.19, "unit": "ft³"}
